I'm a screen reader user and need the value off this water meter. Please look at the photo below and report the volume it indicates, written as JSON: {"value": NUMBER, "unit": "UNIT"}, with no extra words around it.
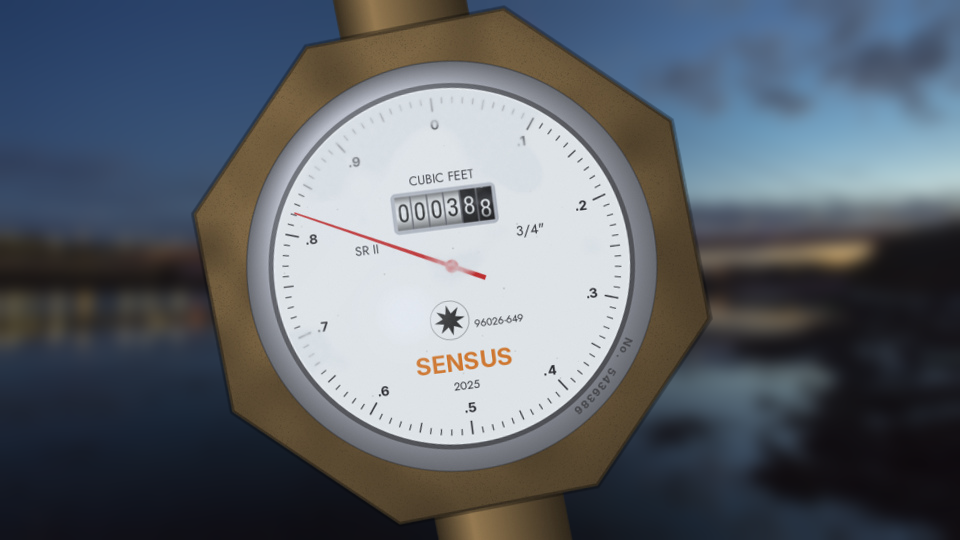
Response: {"value": 387.82, "unit": "ft³"}
